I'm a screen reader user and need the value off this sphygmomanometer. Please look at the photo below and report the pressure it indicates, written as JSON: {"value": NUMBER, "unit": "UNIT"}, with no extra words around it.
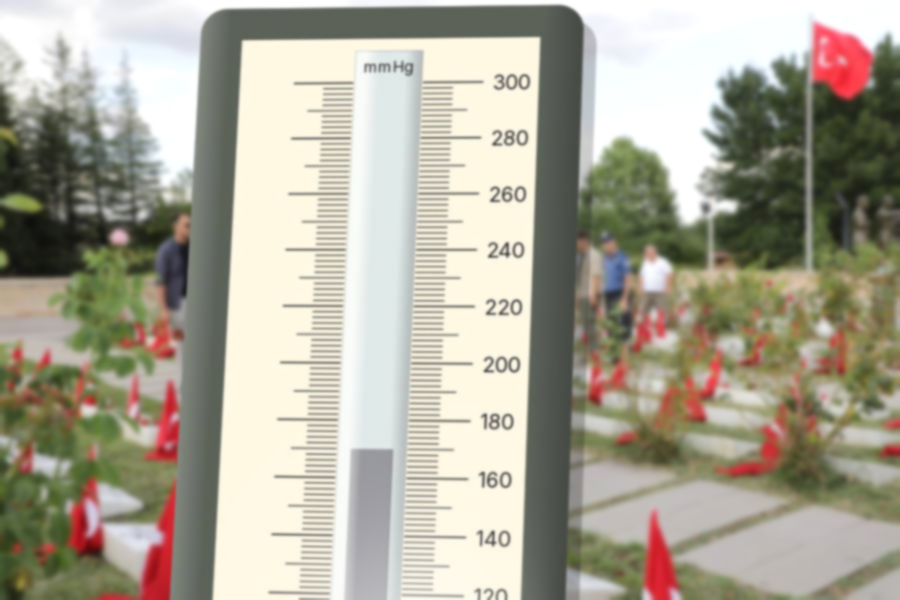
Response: {"value": 170, "unit": "mmHg"}
